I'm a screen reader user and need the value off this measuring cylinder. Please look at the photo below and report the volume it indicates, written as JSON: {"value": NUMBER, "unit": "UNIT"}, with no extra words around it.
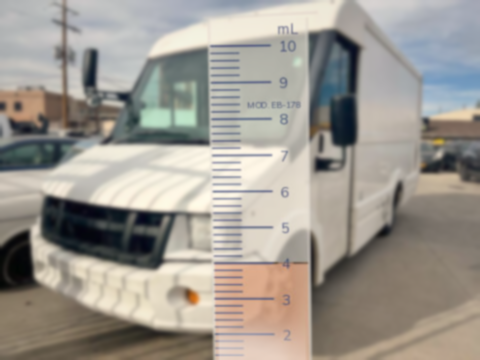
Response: {"value": 4, "unit": "mL"}
